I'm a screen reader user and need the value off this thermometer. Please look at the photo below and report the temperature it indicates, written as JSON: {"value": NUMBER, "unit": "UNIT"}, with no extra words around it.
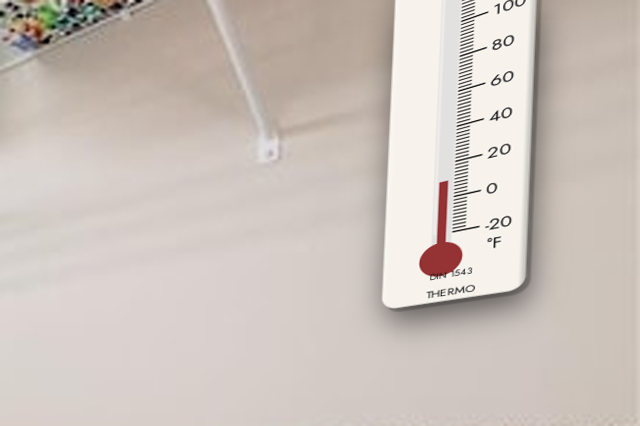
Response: {"value": 10, "unit": "°F"}
